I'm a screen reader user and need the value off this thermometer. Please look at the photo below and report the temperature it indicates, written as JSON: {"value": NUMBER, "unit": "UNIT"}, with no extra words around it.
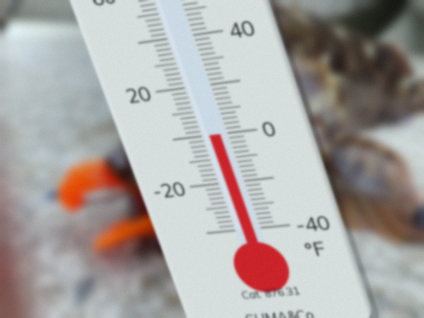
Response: {"value": 0, "unit": "°F"}
